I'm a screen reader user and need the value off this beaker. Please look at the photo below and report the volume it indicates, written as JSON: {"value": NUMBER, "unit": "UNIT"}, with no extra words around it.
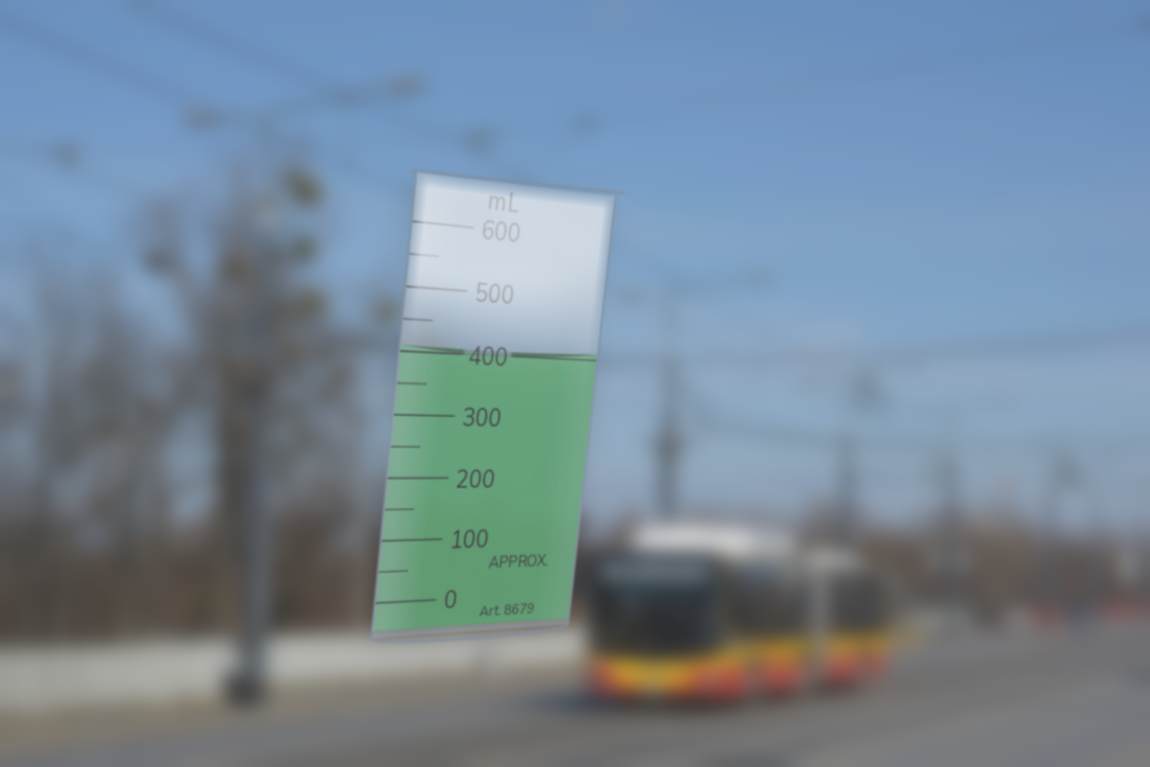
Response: {"value": 400, "unit": "mL"}
